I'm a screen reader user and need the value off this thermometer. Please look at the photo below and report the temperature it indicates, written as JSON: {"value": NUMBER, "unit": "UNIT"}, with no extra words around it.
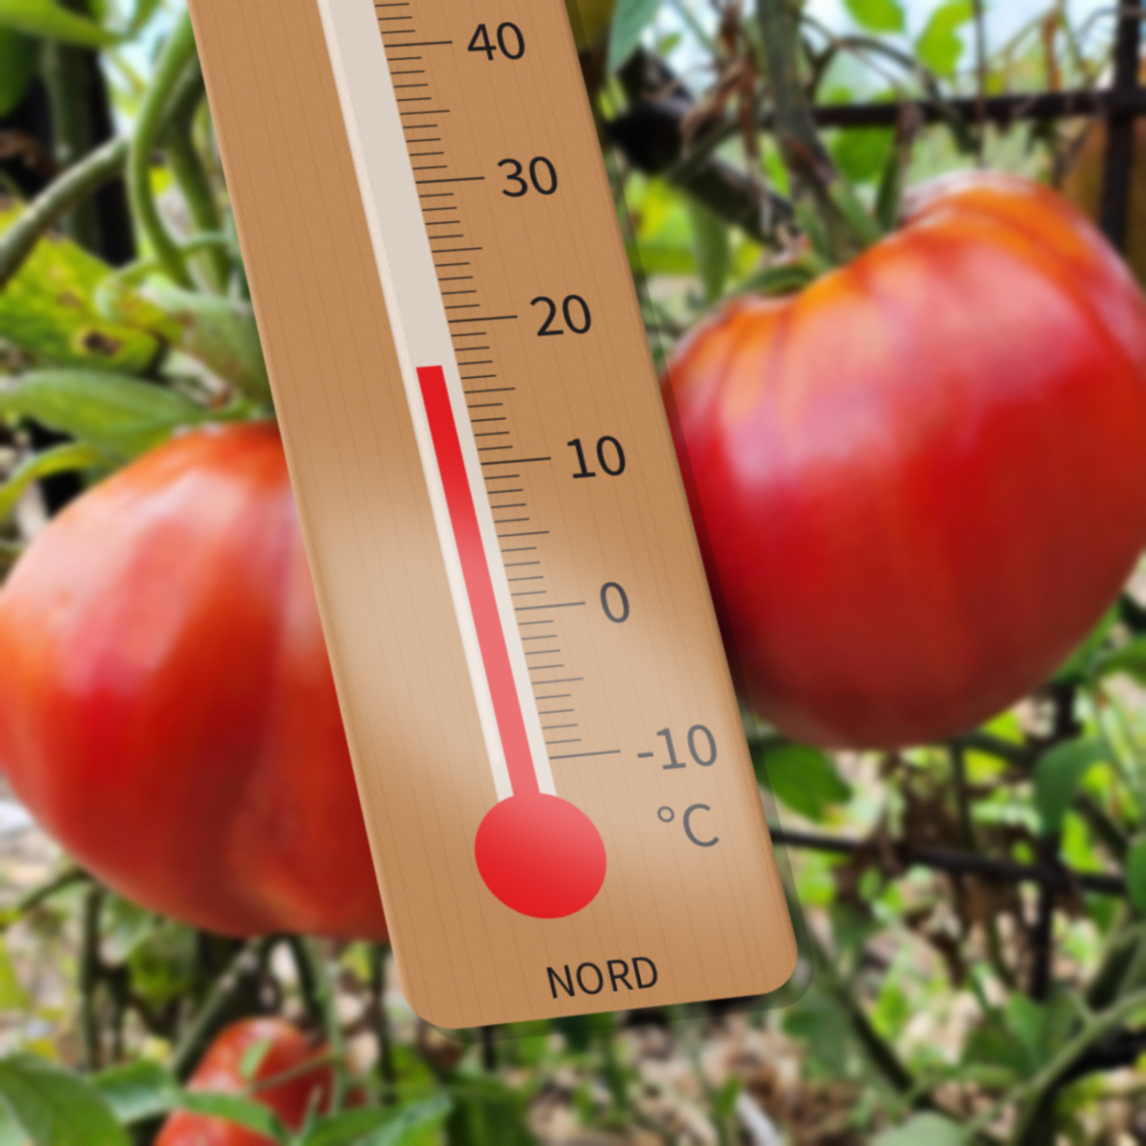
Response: {"value": 17, "unit": "°C"}
